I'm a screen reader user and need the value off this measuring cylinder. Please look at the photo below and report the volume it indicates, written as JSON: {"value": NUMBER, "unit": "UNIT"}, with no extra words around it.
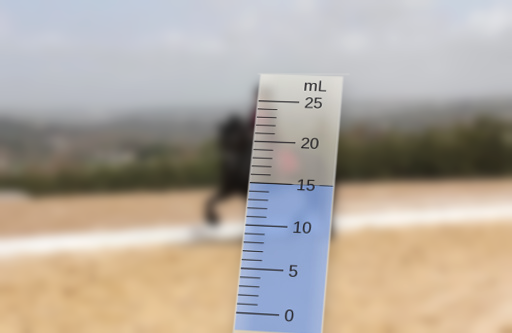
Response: {"value": 15, "unit": "mL"}
